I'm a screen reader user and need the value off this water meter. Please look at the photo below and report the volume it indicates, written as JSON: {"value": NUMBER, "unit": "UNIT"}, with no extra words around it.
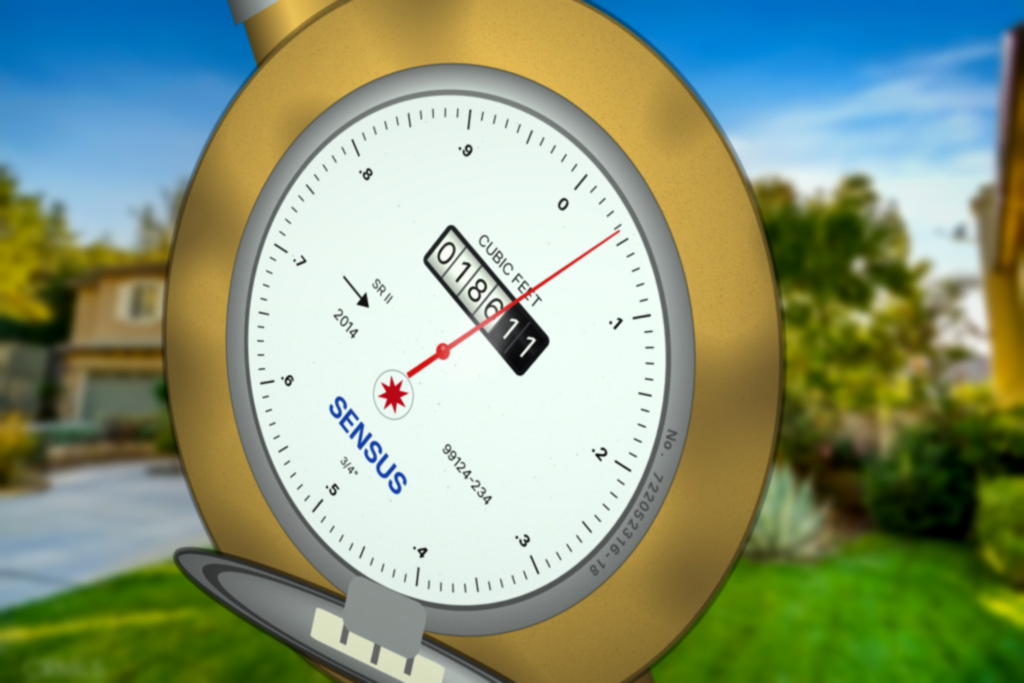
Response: {"value": 18611.04, "unit": "ft³"}
